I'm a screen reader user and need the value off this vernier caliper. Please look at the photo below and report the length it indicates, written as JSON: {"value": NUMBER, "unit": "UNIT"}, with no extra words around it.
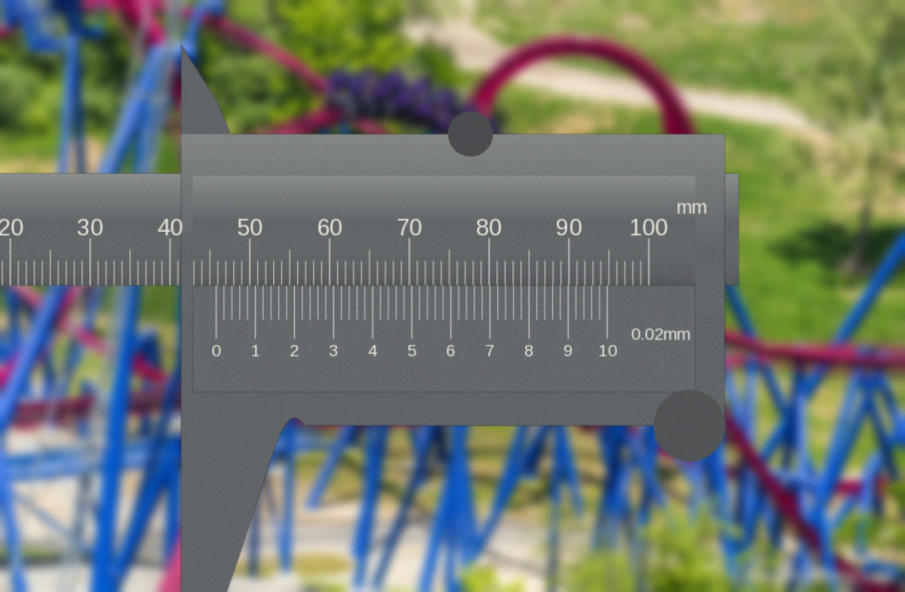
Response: {"value": 45.8, "unit": "mm"}
